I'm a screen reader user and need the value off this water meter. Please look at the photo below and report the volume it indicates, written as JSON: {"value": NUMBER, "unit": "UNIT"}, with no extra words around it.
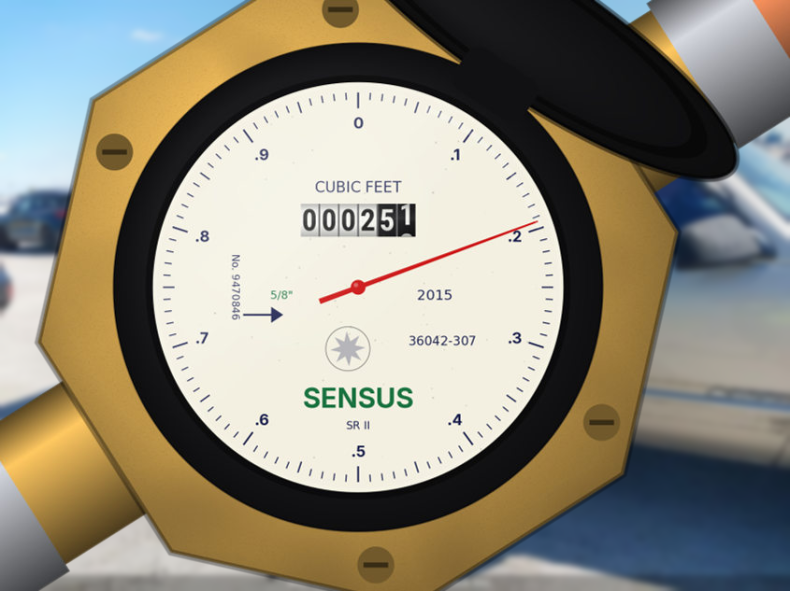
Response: {"value": 251.19, "unit": "ft³"}
